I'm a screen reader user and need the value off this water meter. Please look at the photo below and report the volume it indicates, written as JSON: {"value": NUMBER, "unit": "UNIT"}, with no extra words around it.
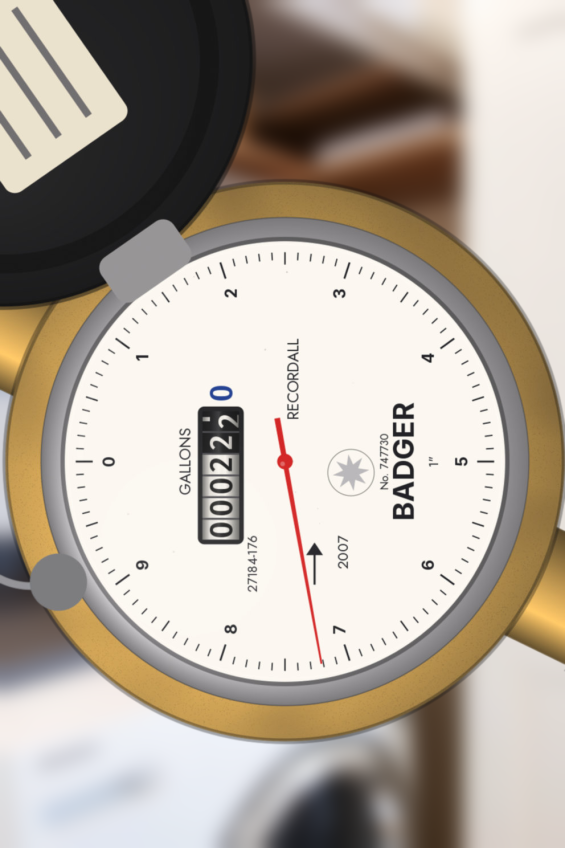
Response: {"value": 2217.2, "unit": "gal"}
